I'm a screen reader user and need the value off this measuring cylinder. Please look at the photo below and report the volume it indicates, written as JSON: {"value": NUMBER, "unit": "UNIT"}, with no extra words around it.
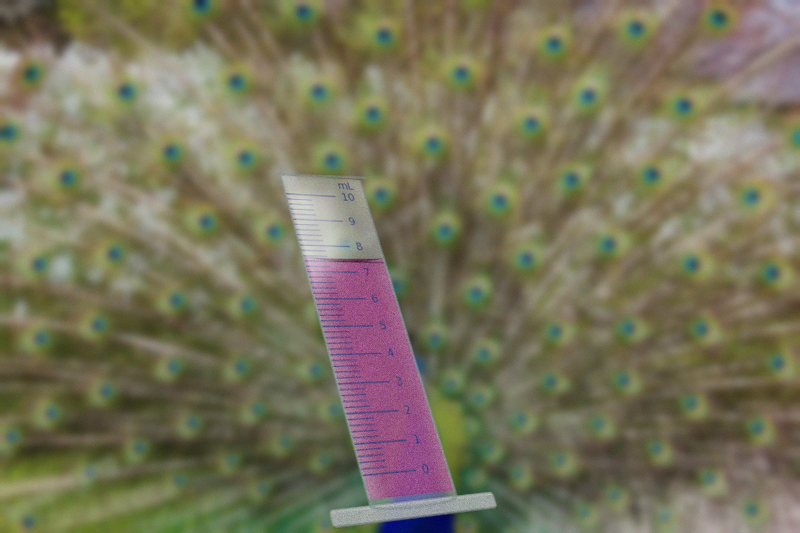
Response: {"value": 7.4, "unit": "mL"}
